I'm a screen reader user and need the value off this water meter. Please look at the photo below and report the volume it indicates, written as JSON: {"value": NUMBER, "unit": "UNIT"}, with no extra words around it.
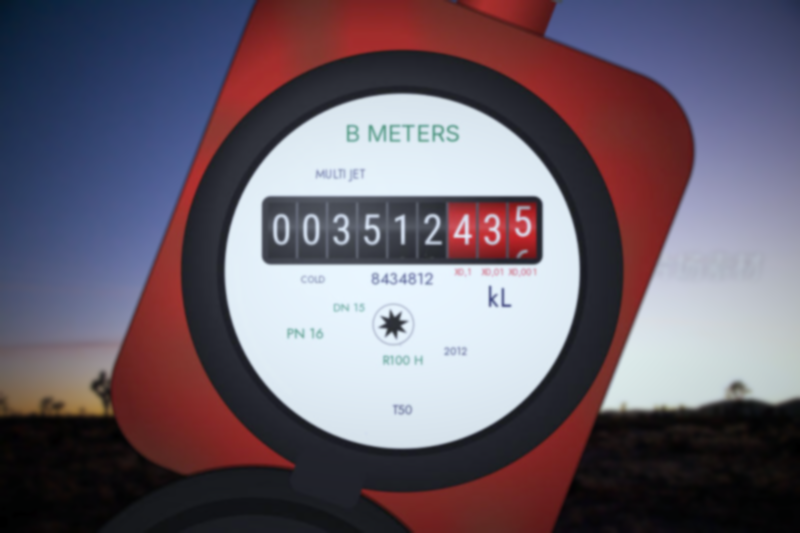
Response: {"value": 3512.435, "unit": "kL"}
